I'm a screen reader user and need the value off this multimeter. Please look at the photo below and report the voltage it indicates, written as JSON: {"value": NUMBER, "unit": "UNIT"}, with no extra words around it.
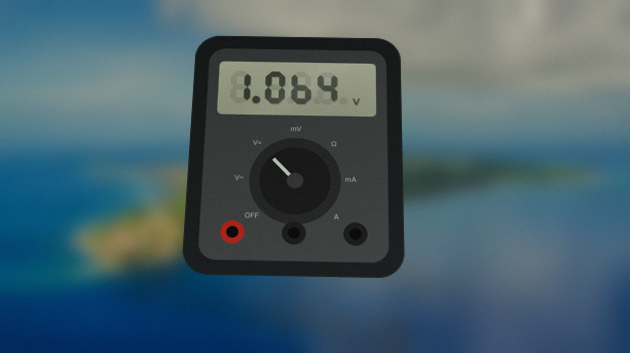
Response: {"value": 1.064, "unit": "V"}
